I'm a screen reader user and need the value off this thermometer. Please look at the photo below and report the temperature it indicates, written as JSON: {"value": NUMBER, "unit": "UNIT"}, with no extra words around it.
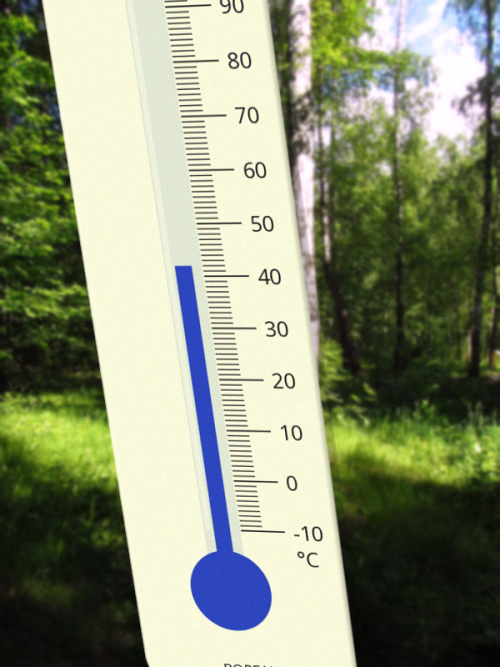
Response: {"value": 42, "unit": "°C"}
